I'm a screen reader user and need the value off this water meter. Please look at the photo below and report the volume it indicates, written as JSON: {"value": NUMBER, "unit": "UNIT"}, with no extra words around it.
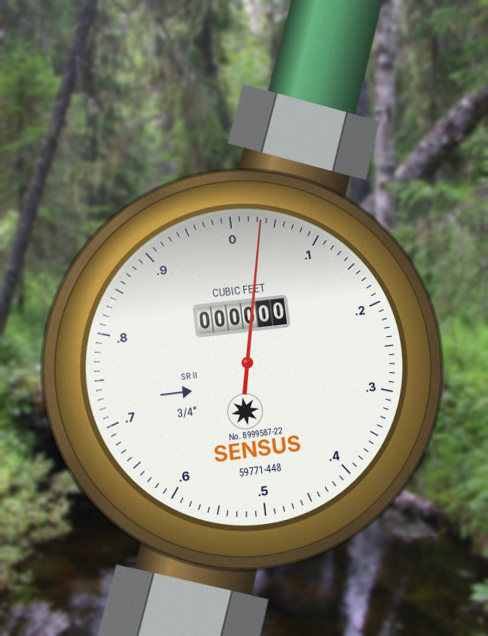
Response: {"value": 0.03, "unit": "ft³"}
